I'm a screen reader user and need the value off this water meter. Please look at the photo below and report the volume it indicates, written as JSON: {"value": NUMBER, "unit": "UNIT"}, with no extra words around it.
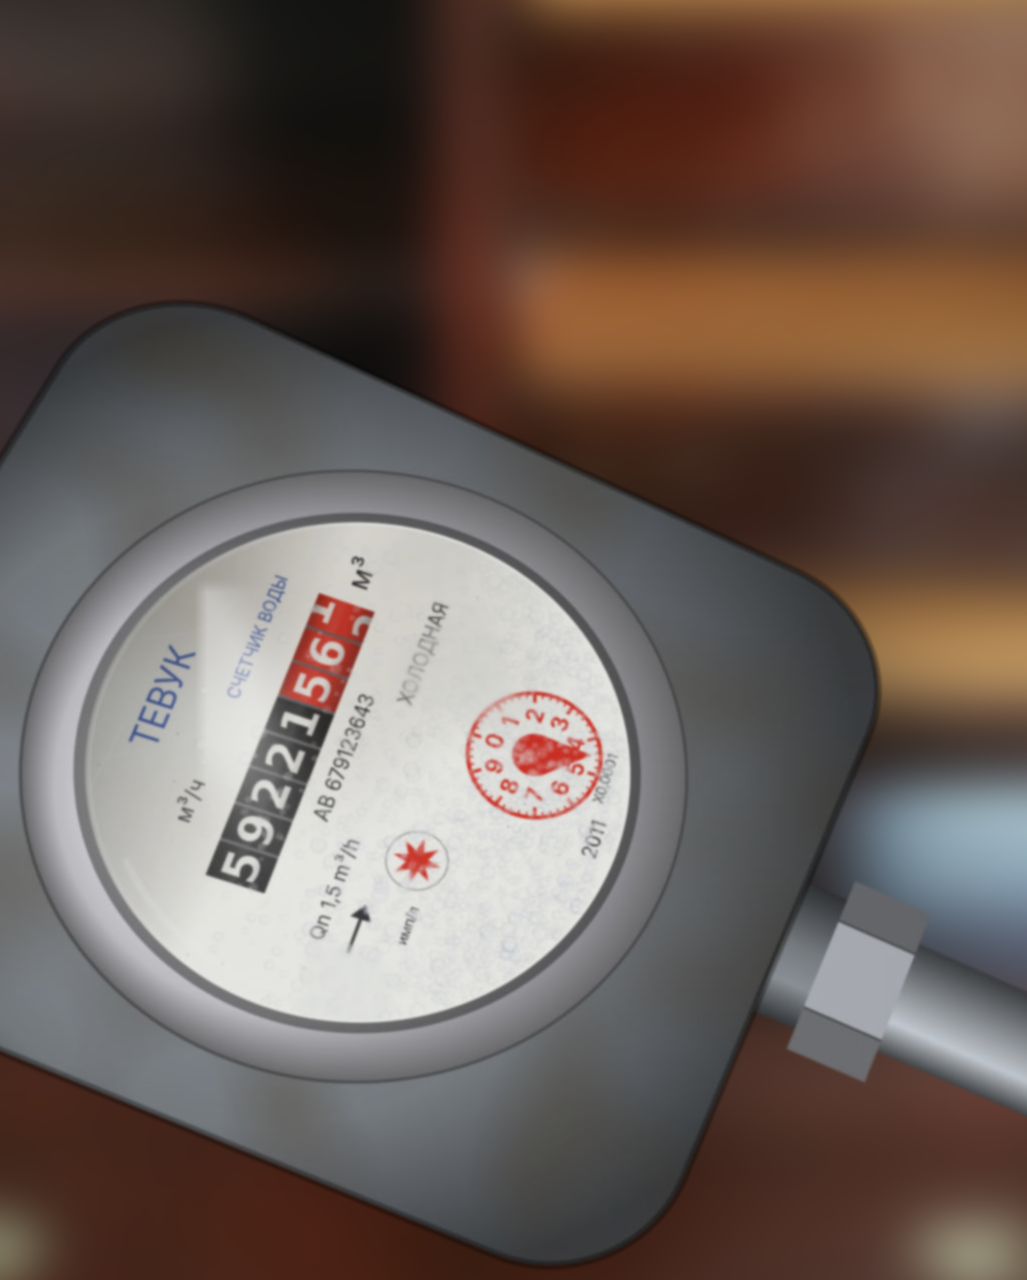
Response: {"value": 59221.5614, "unit": "m³"}
